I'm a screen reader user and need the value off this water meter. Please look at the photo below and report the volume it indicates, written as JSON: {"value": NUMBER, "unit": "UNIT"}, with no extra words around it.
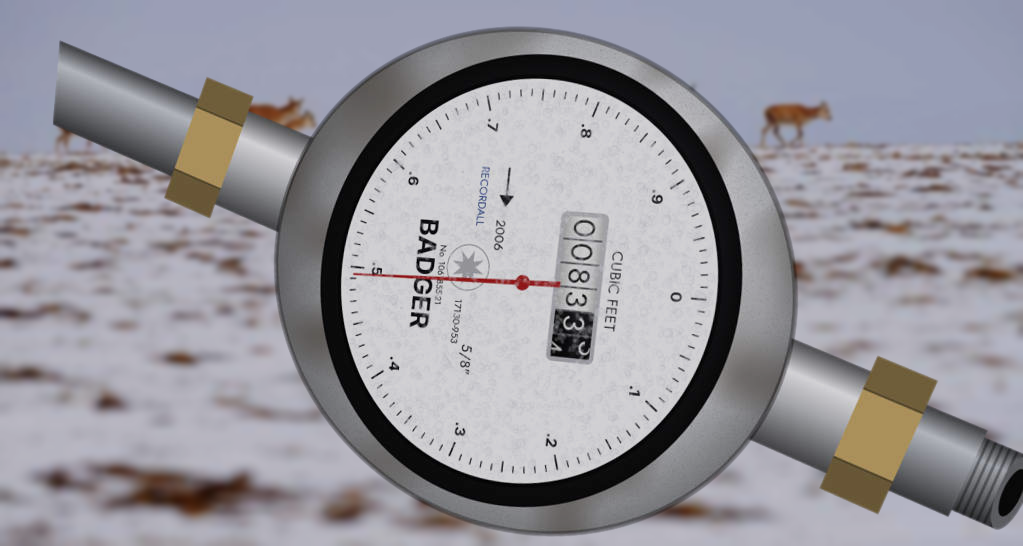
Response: {"value": 8333.49, "unit": "ft³"}
